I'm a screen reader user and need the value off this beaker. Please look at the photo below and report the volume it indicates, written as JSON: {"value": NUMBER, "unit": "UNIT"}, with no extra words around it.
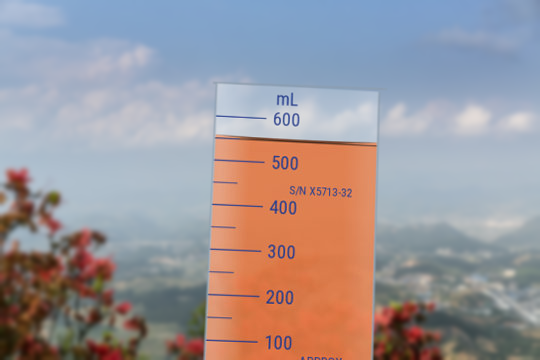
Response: {"value": 550, "unit": "mL"}
